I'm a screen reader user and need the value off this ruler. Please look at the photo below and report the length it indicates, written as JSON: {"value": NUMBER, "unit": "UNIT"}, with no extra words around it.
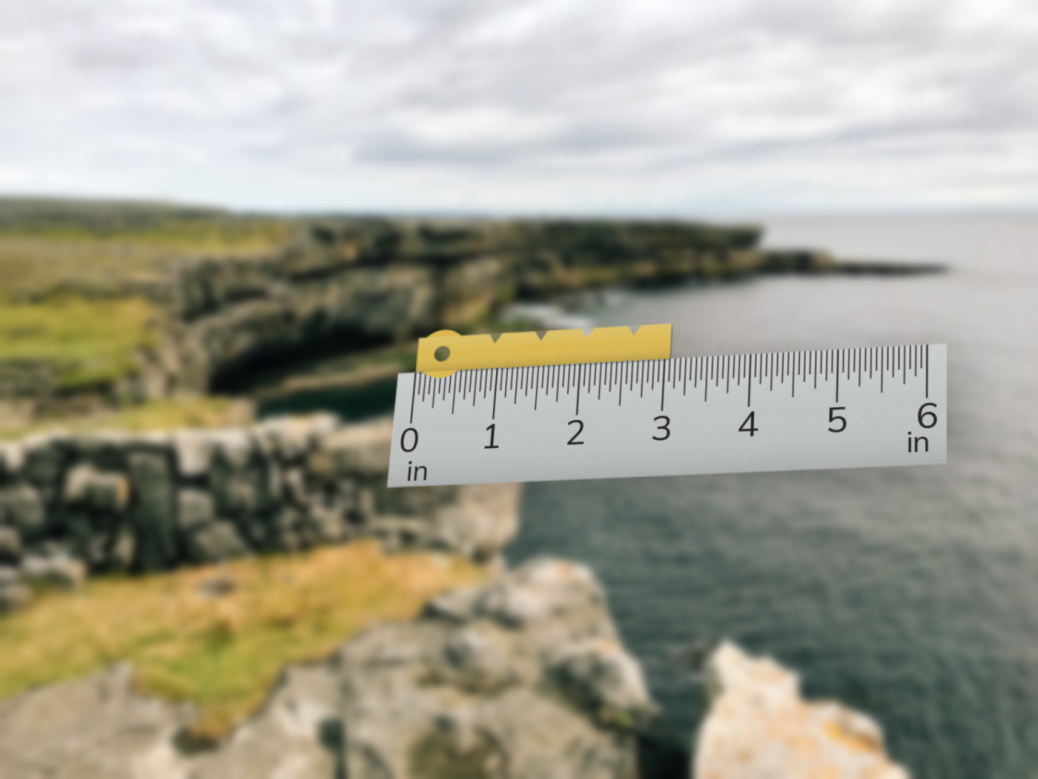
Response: {"value": 3.0625, "unit": "in"}
